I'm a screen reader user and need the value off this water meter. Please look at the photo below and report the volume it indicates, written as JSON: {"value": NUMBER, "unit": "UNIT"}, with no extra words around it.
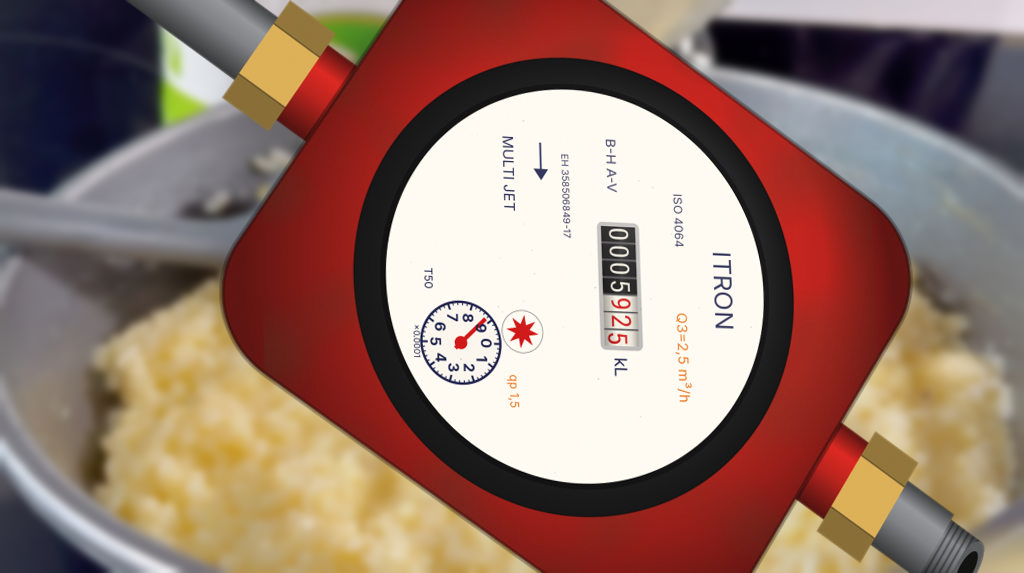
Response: {"value": 5.9248, "unit": "kL"}
